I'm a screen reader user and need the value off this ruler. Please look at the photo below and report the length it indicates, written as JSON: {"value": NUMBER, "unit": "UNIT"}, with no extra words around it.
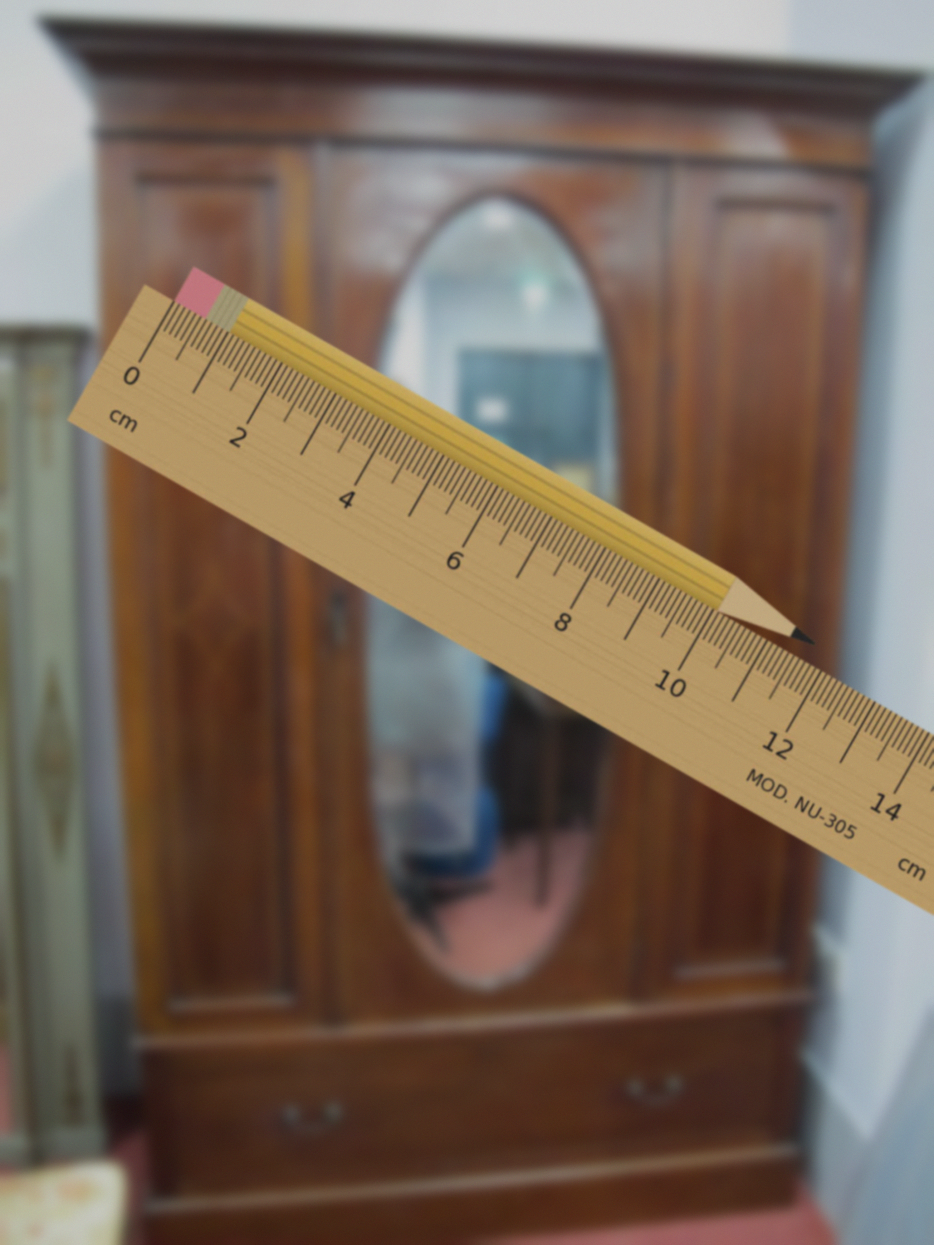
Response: {"value": 11.7, "unit": "cm"}
